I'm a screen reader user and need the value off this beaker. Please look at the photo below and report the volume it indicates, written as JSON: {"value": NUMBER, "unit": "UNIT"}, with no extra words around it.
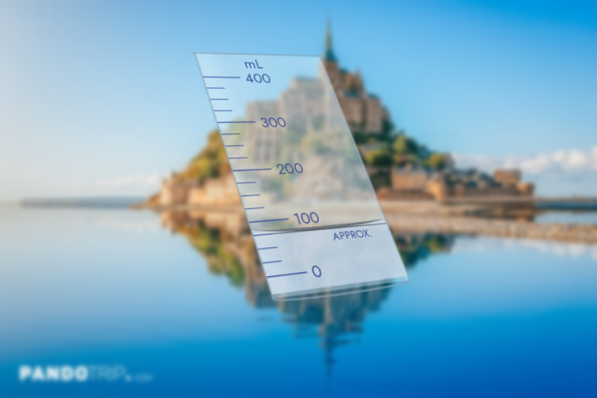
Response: {"value": 75, "unit": "mL"}
